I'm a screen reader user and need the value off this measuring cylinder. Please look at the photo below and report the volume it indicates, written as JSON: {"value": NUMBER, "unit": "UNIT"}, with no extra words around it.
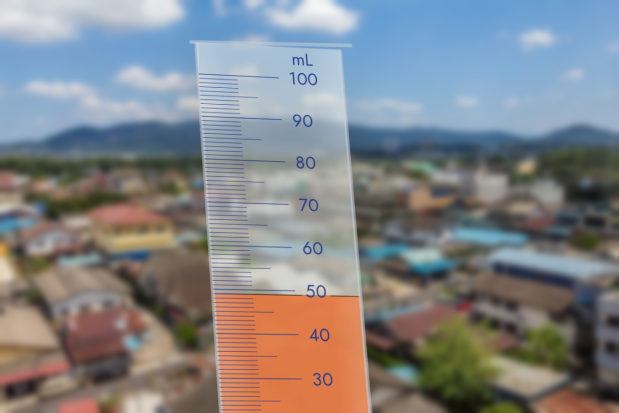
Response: {"value": 49, "unit": "mL"}
